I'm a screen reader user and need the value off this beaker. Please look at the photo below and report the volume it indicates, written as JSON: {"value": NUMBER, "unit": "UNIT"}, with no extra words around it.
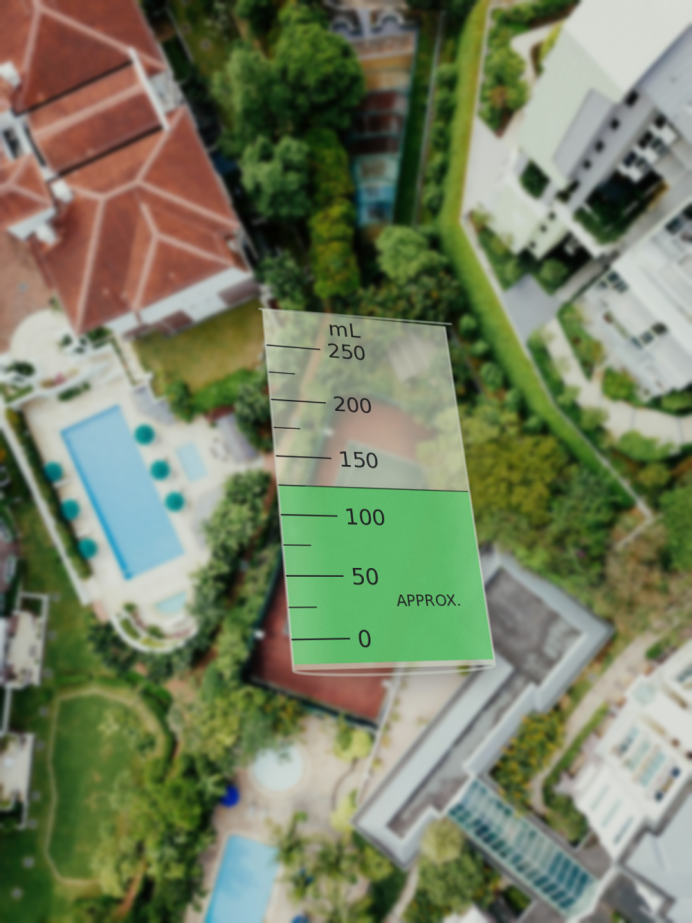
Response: {"value": 125, "unit": "mL"}
